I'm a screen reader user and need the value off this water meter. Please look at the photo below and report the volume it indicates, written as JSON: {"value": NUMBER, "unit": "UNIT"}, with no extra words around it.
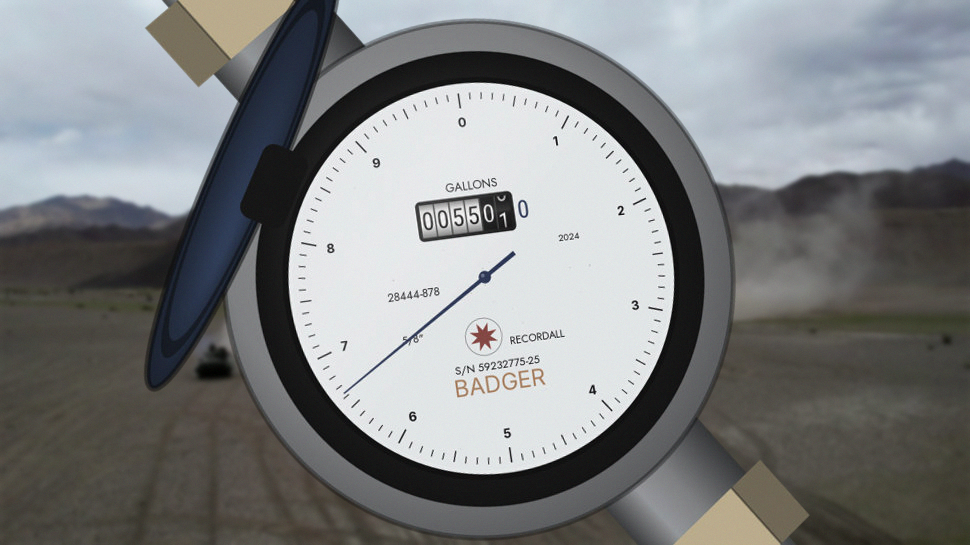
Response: {"value": 55006.6, "unit": "gal"}
